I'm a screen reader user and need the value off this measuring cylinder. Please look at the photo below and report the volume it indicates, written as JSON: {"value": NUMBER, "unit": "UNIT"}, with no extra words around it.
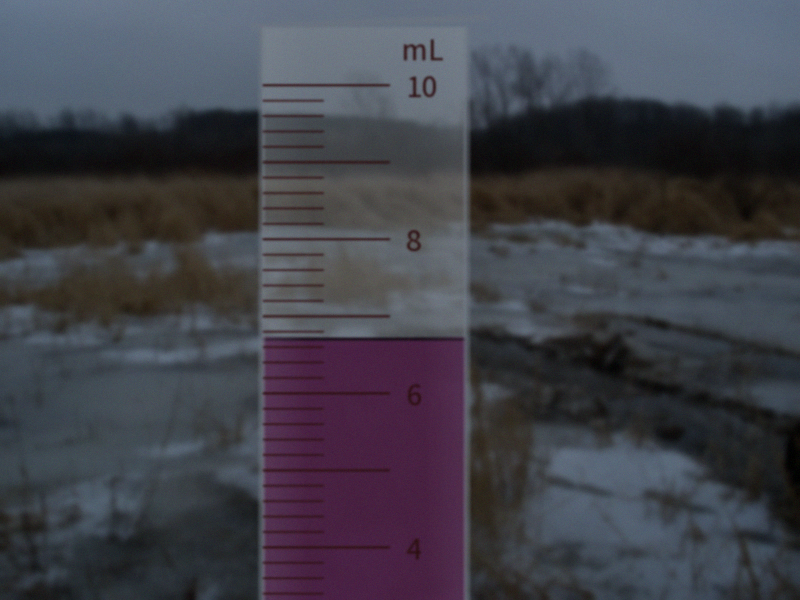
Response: {"value": 6.7, "unit": "mL"}
